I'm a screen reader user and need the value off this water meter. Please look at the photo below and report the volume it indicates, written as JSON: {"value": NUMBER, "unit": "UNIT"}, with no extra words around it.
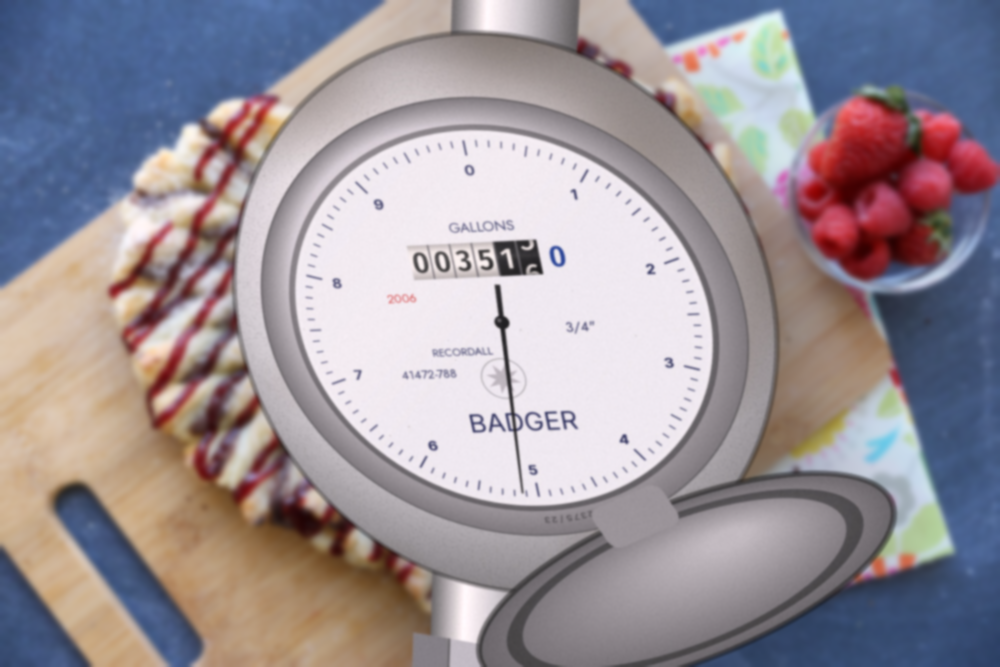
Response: {"value": 35155.1, "unit": "gal"}
